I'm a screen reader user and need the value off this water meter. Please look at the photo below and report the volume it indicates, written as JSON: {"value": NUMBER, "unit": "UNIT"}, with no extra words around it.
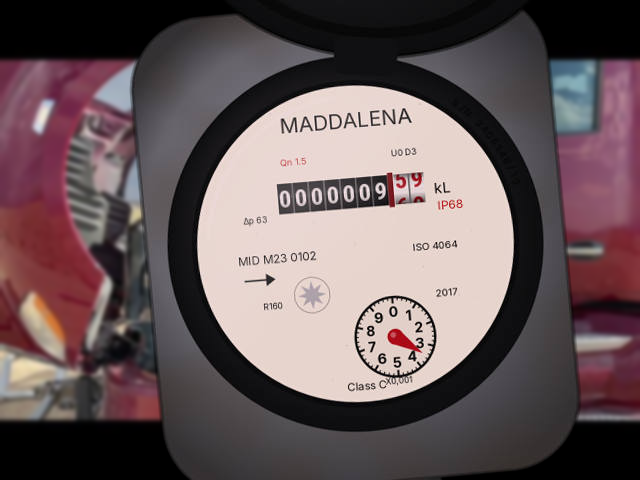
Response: {"value": 9.593, "unit": "kL"}
